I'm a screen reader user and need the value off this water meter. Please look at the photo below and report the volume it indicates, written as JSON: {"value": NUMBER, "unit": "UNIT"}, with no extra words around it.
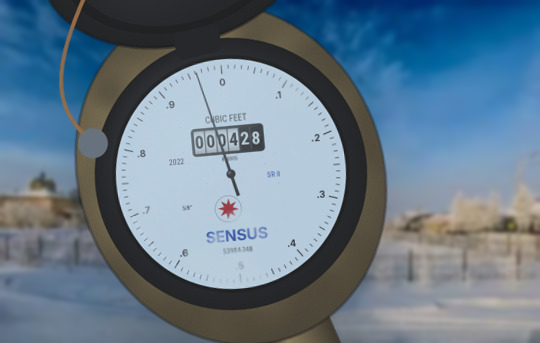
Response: {"value": 427.96, "unit": "ft³"}
